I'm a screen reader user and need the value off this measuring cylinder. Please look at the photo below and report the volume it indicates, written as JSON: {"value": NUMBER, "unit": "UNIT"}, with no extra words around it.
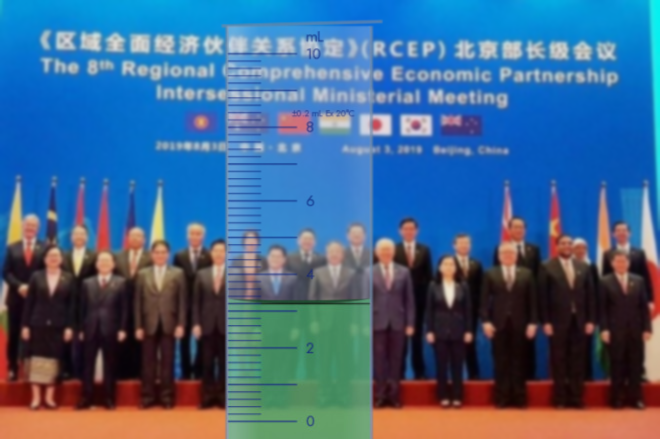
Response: {"value": 3.2, "unit": "mL"}
